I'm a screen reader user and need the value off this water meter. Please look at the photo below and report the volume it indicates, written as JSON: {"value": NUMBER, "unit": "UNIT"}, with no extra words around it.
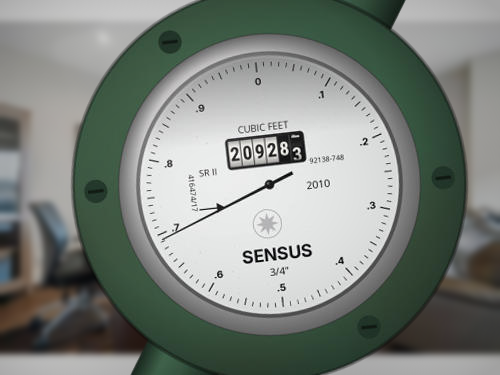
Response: {"value": 209282.69, "unit": "ft³"}
